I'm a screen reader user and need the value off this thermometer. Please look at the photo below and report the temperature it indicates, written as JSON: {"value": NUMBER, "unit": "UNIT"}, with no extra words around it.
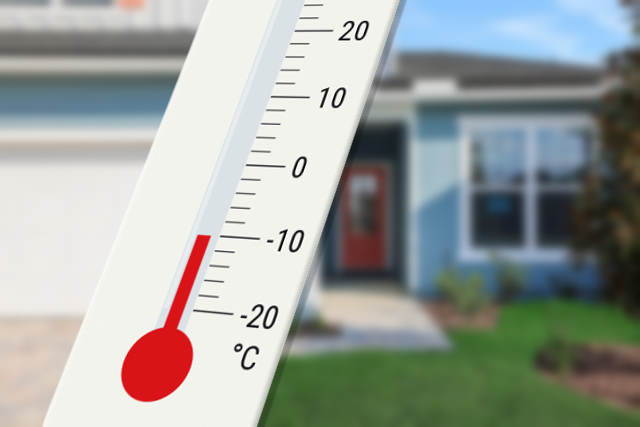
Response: {"value": -10, "unit": "°C"}
